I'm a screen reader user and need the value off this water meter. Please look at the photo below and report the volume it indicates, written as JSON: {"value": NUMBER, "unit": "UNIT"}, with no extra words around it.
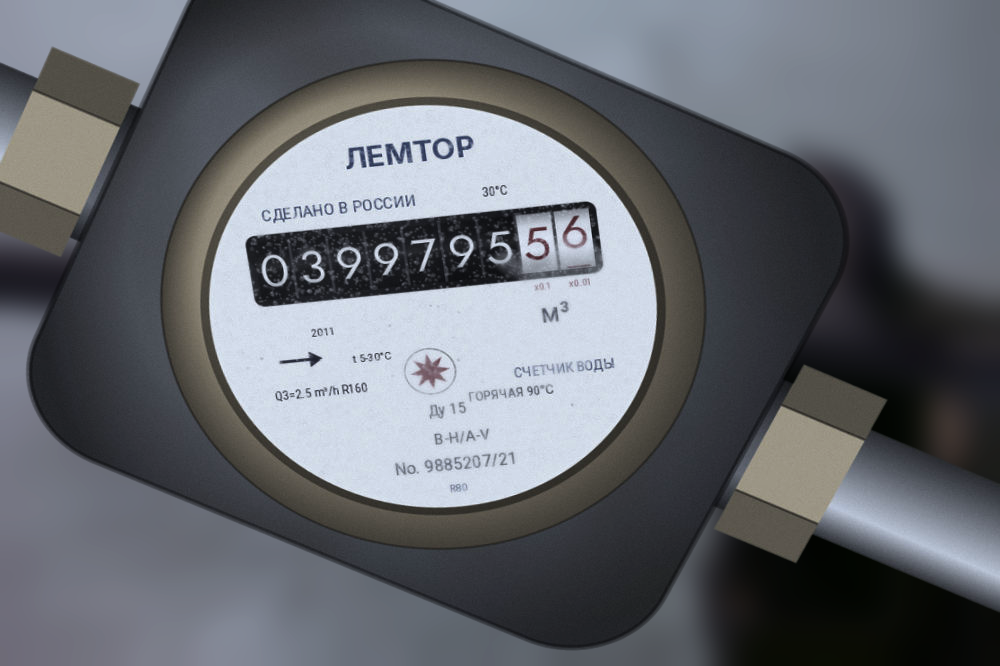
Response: {"value": 399795.56, "unit": "m³"}
